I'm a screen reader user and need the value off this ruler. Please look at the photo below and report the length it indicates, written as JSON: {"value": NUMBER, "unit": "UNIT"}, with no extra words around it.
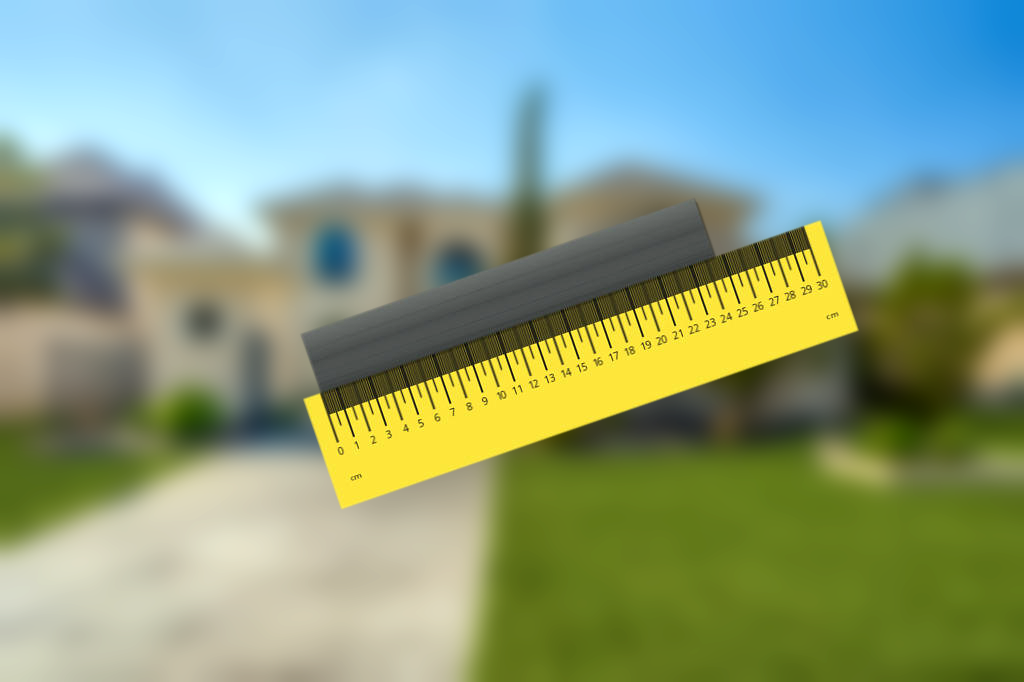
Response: {"value": 24.5, "unit": "cm"}
